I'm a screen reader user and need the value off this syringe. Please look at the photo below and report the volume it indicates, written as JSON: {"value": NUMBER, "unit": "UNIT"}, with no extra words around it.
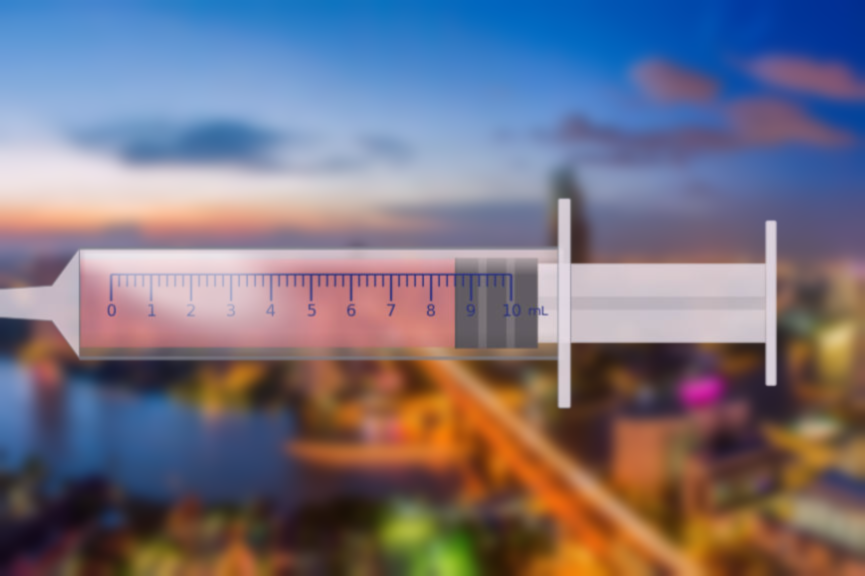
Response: {"value": 8.6, "unit": "mL"}
